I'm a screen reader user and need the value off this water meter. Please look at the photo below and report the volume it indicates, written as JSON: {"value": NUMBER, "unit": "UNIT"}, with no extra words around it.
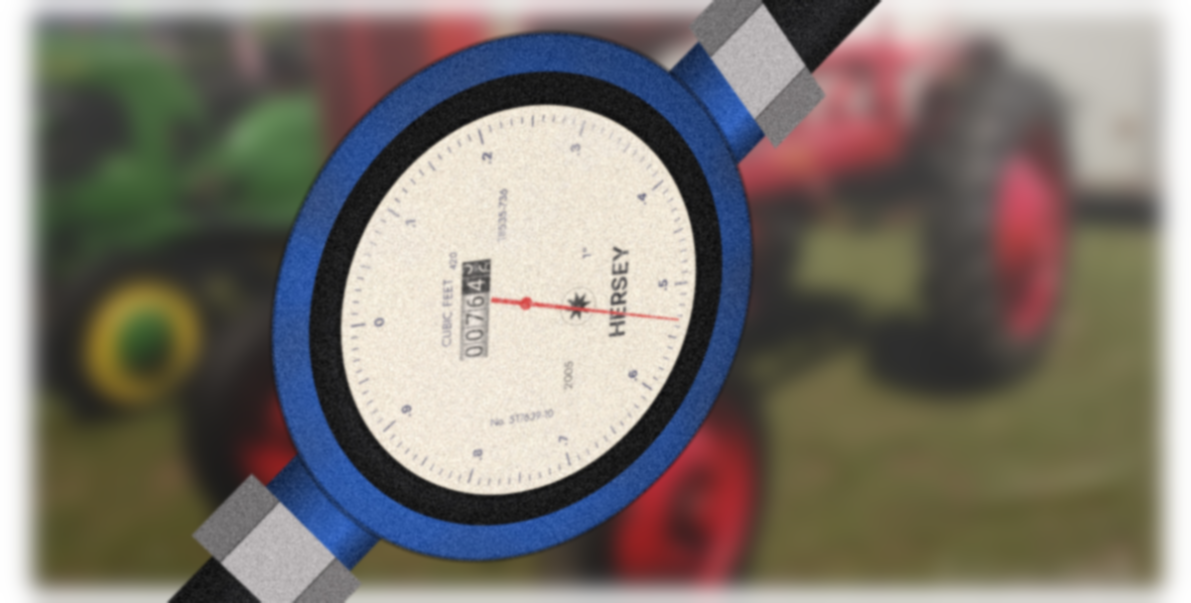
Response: {"value": 7645.53, "unit": "ft³"}
